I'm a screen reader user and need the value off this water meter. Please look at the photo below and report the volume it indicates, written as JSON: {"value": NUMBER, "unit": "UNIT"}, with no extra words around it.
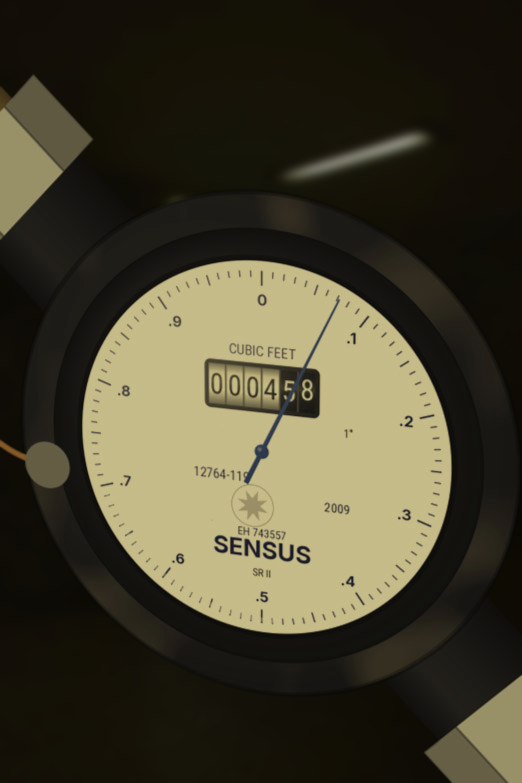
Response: {"value": 458.07, "unit": "ft³"}
